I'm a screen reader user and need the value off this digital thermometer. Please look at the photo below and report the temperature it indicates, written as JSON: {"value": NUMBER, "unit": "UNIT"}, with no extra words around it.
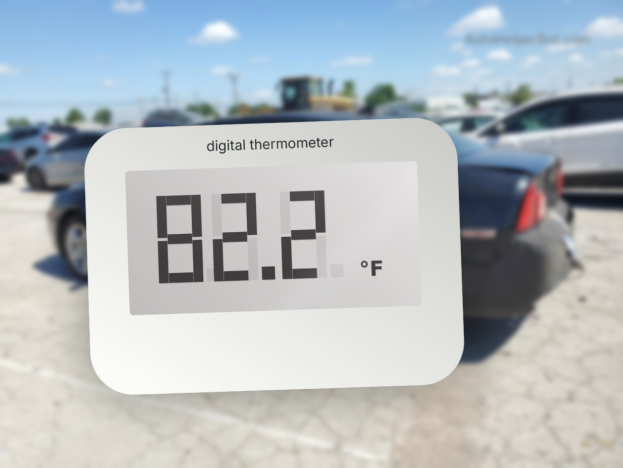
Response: {"value": 82.2, "unit": "°F"}
